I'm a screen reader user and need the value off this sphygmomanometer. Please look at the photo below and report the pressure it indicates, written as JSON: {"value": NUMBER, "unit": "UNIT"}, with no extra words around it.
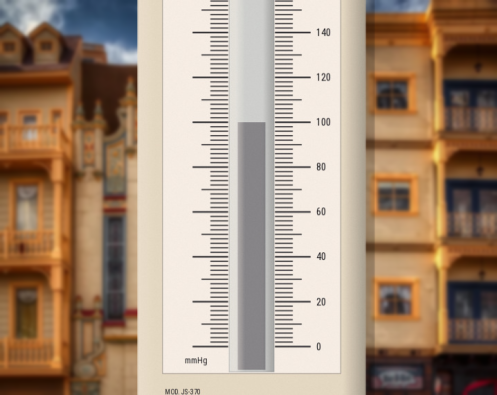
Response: {"value": 100, "unit": "mmHg"}
